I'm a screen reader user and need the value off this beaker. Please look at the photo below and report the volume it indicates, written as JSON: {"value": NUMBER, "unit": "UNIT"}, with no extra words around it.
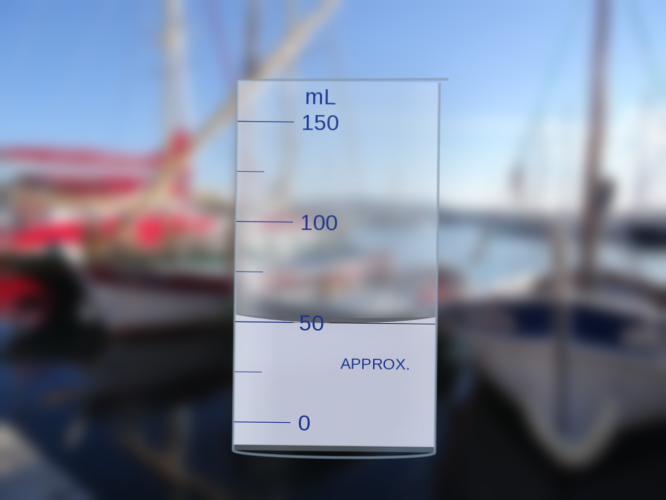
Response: {"value": 50, "unit": "mL"}
